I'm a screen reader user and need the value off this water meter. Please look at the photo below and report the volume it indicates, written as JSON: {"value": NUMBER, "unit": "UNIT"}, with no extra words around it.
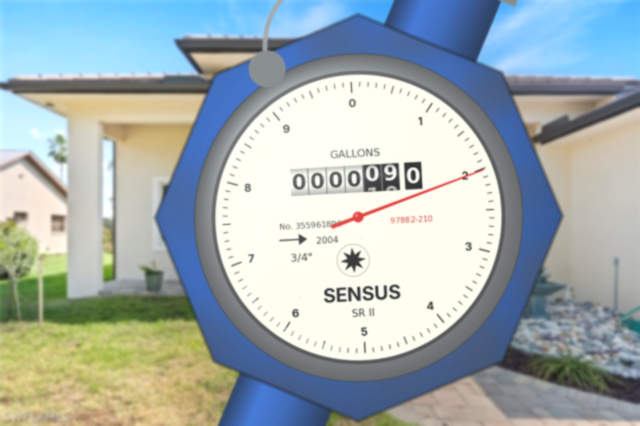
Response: {"value": 92.0, "unit": "gal"}
